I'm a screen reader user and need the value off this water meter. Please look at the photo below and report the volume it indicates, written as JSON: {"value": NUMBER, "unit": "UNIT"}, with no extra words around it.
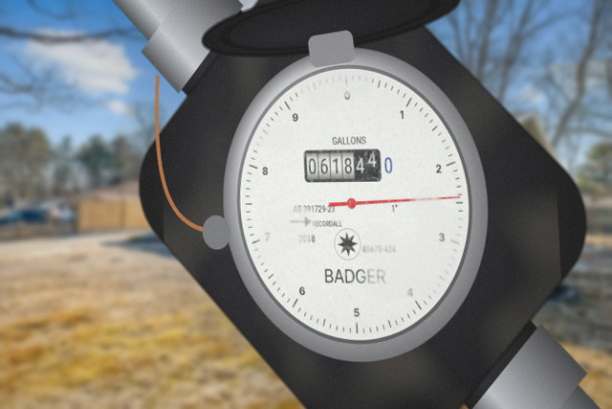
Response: {"value": 618442.4, "unit": "gal"}
